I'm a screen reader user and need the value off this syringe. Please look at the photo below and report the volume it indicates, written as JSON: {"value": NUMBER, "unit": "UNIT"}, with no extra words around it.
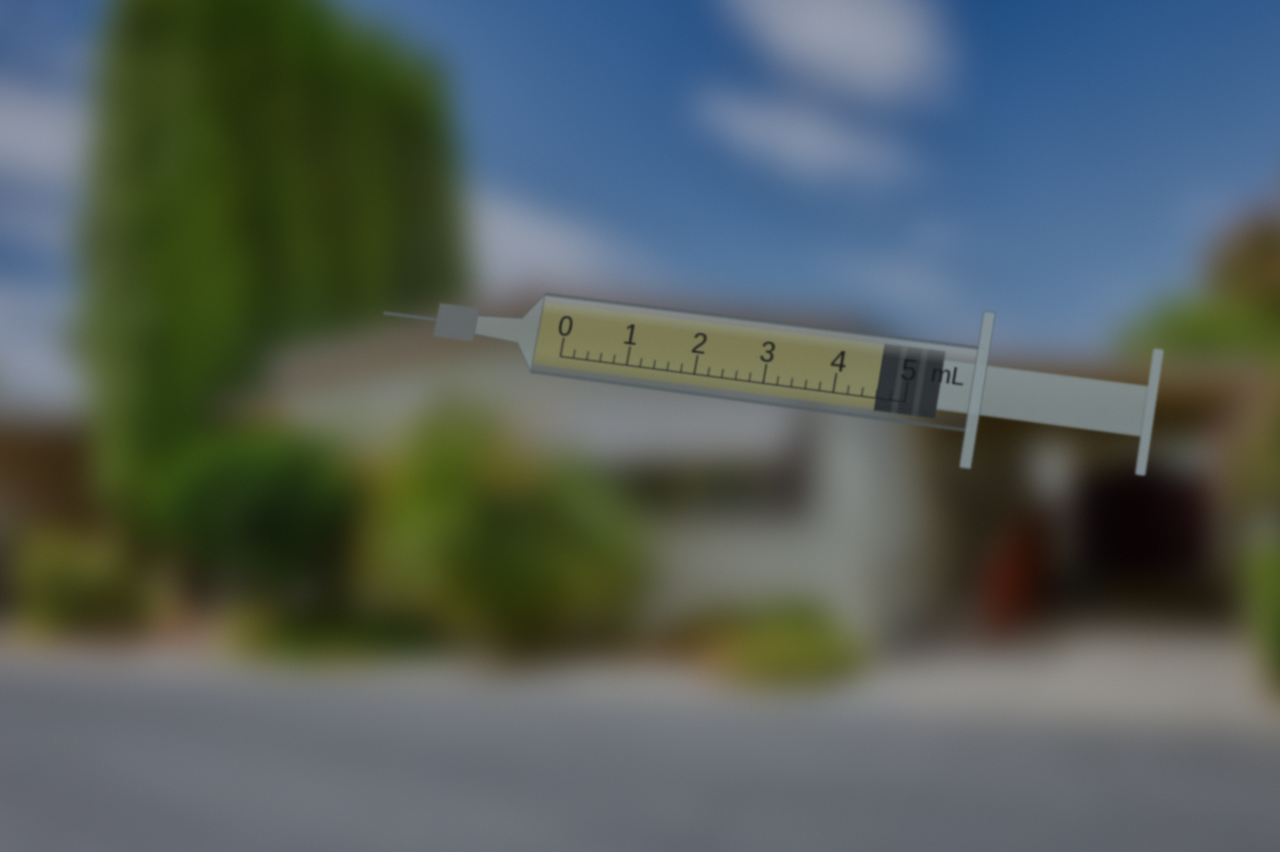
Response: {"value": 4.6, "unit": "mL"}
